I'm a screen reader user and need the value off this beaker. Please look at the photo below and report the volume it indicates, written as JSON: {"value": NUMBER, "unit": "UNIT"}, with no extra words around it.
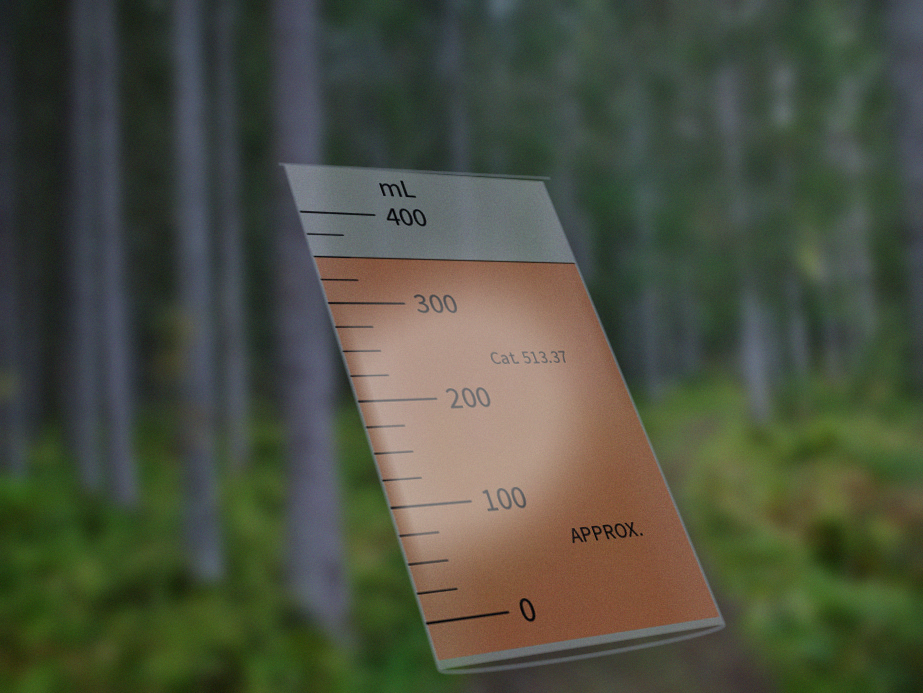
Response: {"value": 350, "unit": "mL"}
